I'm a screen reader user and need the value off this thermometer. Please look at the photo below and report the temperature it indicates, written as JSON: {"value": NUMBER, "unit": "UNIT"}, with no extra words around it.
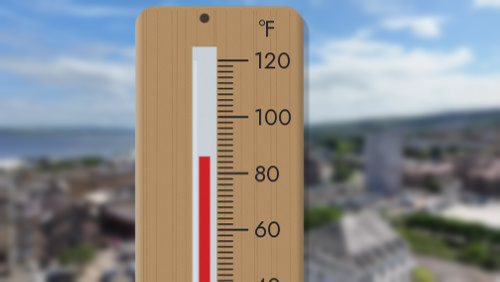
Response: {"value": 86, "unit": "°F"}
